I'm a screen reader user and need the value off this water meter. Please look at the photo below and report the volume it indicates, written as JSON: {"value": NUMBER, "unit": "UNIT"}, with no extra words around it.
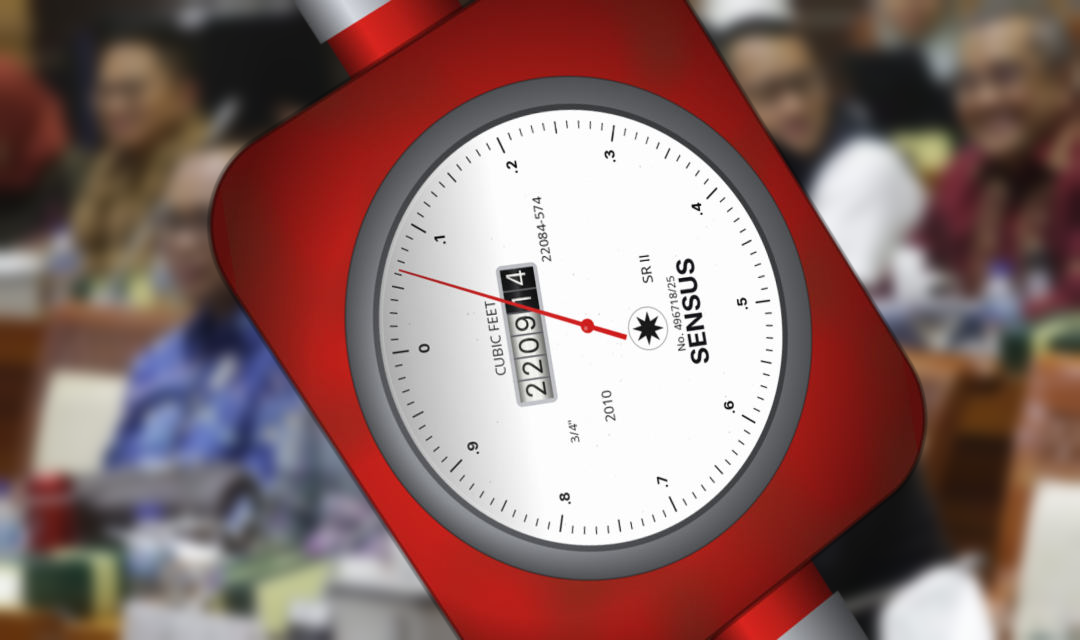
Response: {"value": 220914.06, "unit": "ft³"}
